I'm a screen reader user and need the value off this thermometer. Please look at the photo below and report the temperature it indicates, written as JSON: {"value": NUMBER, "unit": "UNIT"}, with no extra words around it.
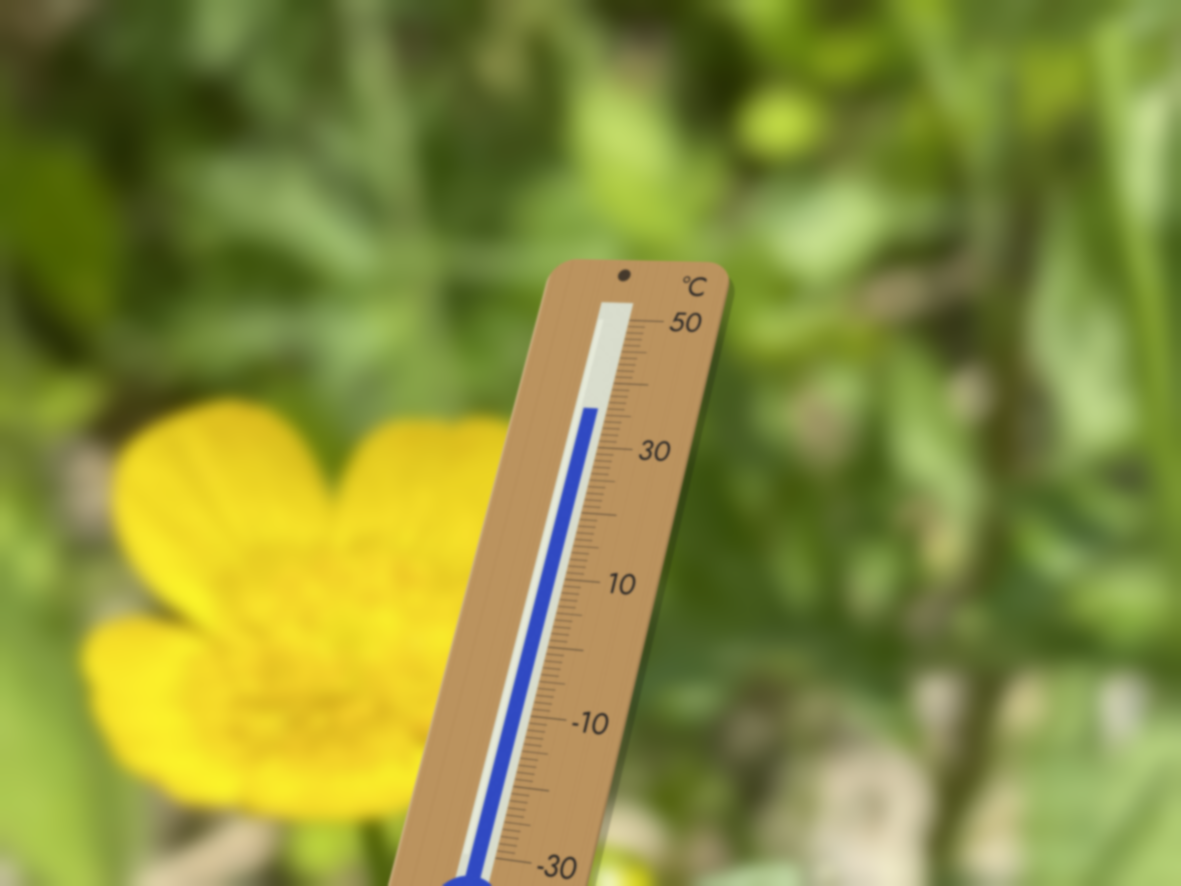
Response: {"value": 36, "unit": "°C"}
